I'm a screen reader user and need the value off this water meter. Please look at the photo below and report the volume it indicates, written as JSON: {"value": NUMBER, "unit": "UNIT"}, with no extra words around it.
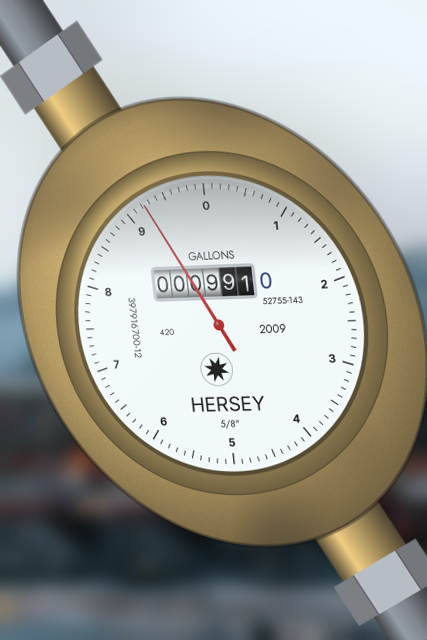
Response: {"value": 9909.2, "unit": "gal"}
